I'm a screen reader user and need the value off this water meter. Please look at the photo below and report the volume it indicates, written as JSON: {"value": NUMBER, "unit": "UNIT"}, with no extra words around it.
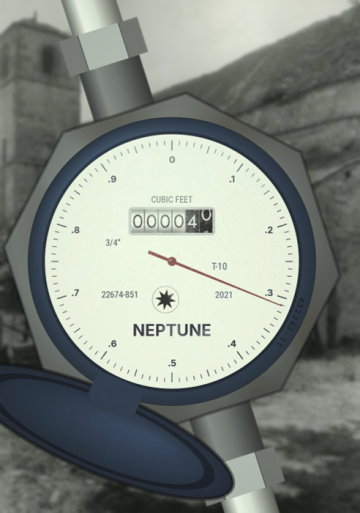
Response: {"value": 40.31, "unit": "ft³"}
